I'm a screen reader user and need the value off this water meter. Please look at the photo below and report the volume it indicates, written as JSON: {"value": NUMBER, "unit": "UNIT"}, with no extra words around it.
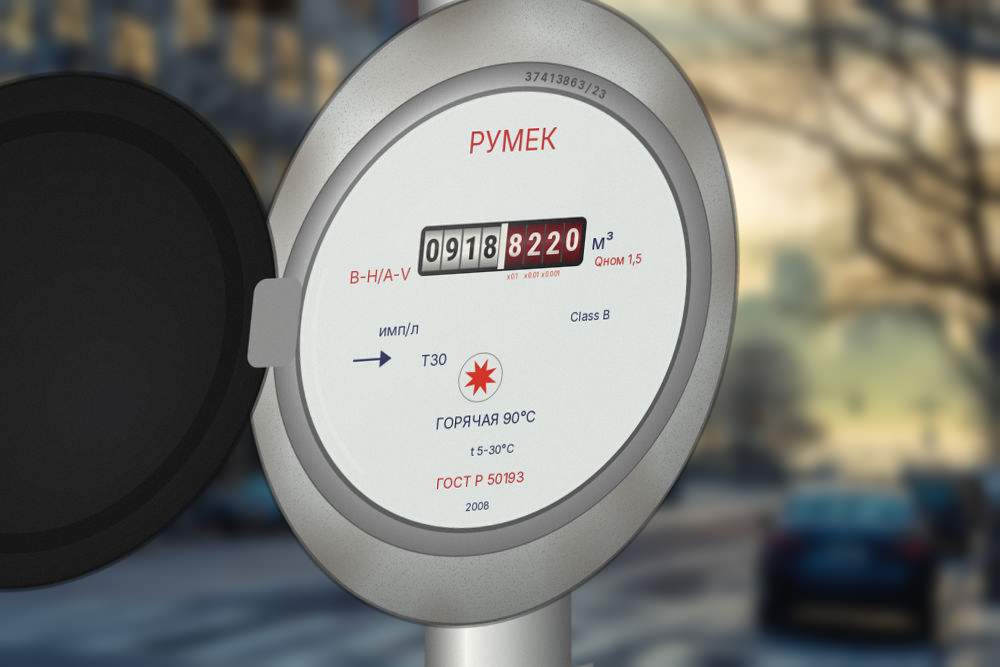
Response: {"value": 918.8220, "unit": "m³"}
